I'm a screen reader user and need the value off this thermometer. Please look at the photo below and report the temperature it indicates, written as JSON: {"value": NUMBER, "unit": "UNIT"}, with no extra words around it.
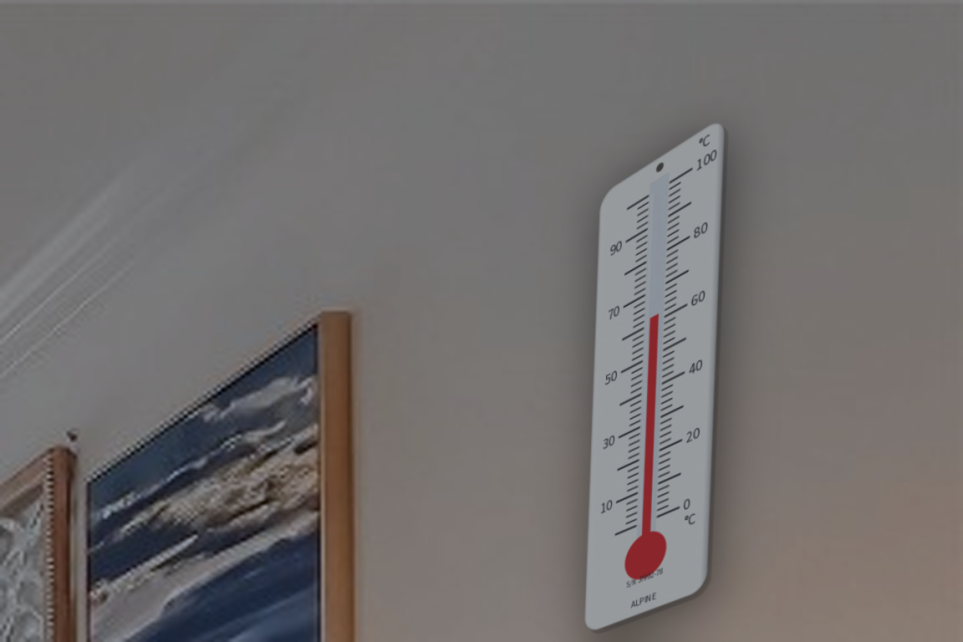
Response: {"value": 62, "unit": "°C"}
